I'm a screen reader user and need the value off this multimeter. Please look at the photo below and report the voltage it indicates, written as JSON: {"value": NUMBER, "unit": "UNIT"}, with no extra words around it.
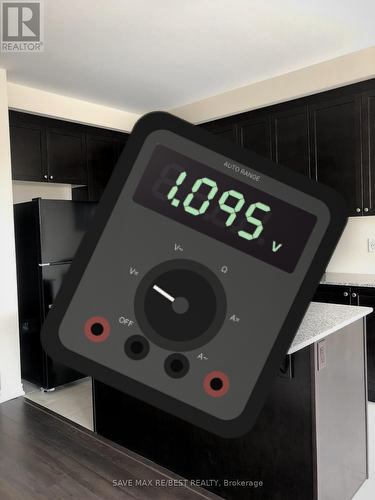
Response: {"value": 1.095, "unit": "V"}
